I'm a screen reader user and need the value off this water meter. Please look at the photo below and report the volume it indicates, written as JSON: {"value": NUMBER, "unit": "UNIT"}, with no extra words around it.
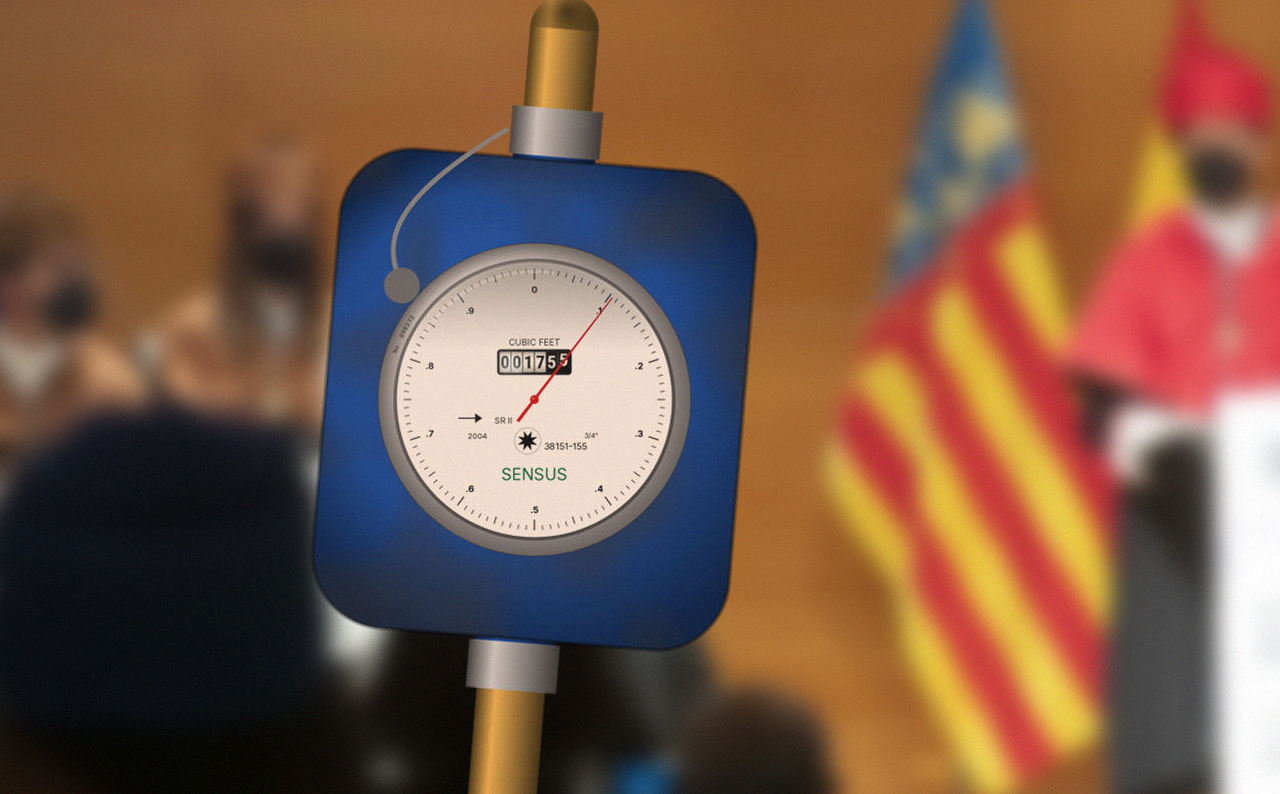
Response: {"value": 1755.10, "unit": "ft³"}
